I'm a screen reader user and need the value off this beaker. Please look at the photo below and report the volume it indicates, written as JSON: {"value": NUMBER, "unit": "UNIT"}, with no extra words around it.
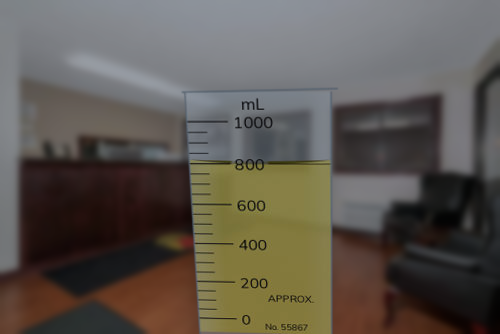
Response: {"value": 800, "unit": "mL"}
